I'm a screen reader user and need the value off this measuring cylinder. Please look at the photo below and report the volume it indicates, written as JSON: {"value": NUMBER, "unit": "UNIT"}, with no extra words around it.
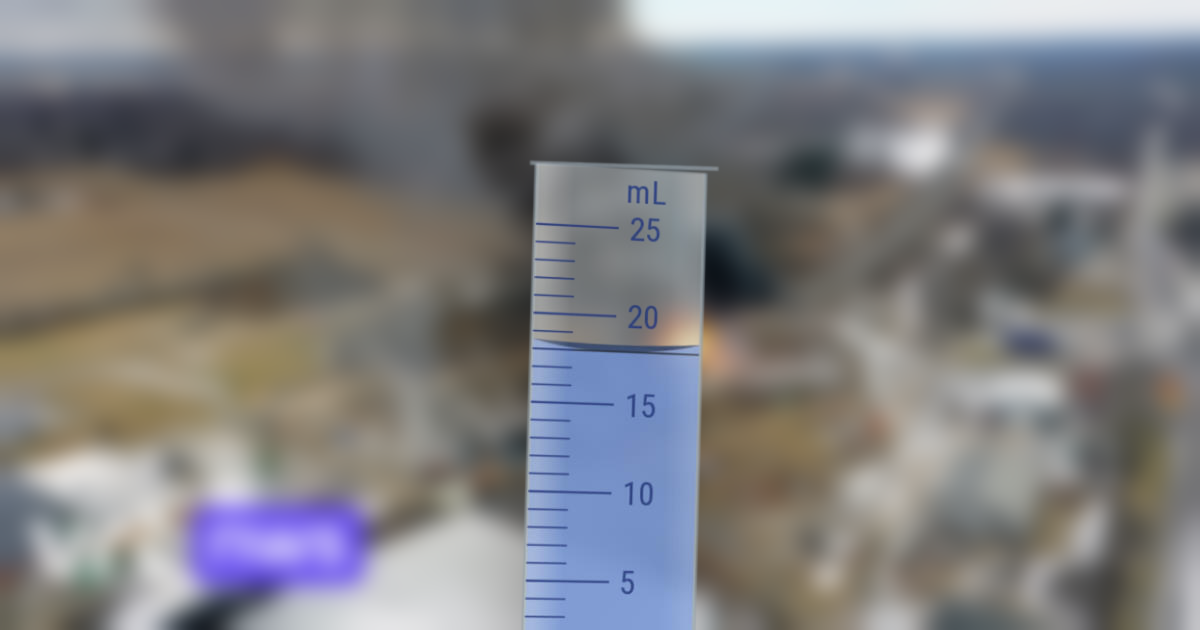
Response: {"value": 18, "unit": "mL"}
